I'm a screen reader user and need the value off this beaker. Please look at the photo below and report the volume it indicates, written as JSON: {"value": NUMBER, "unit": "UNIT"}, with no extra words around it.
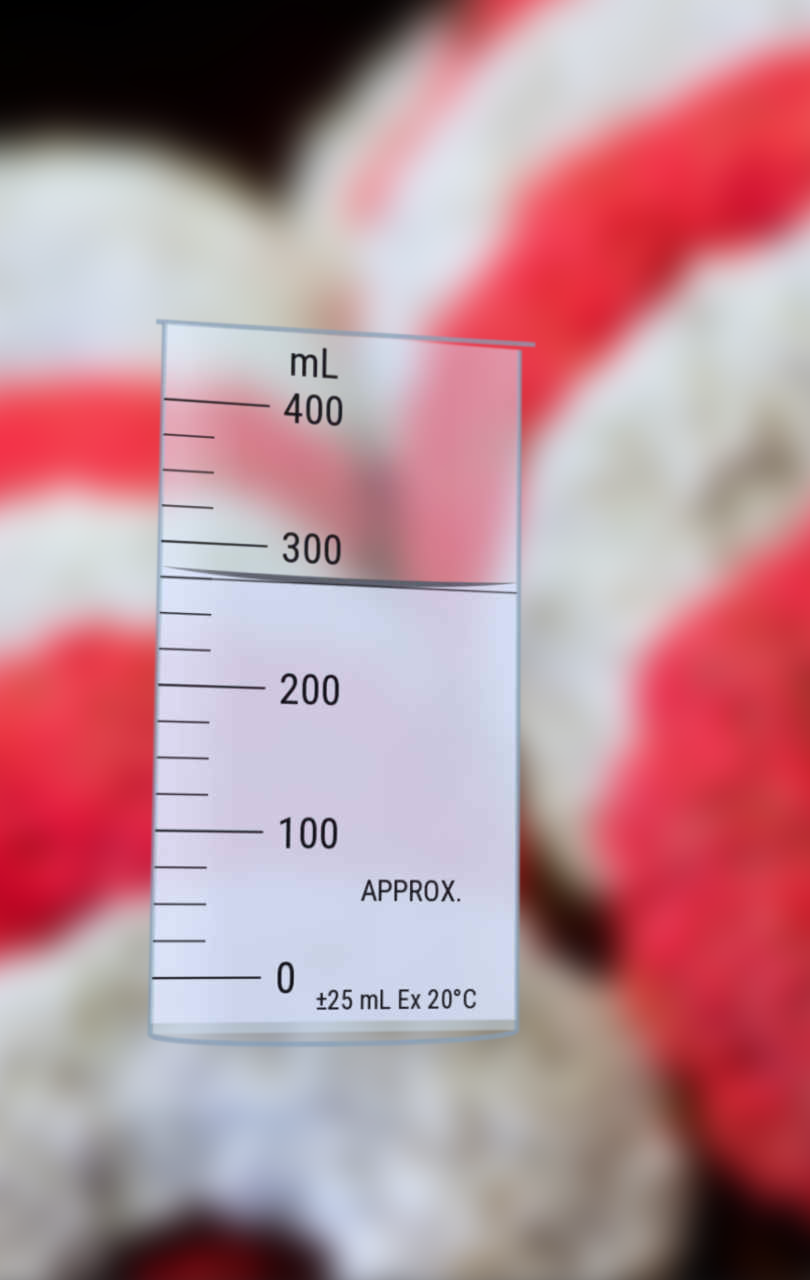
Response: {"value": 275, "unit": "mL"}
